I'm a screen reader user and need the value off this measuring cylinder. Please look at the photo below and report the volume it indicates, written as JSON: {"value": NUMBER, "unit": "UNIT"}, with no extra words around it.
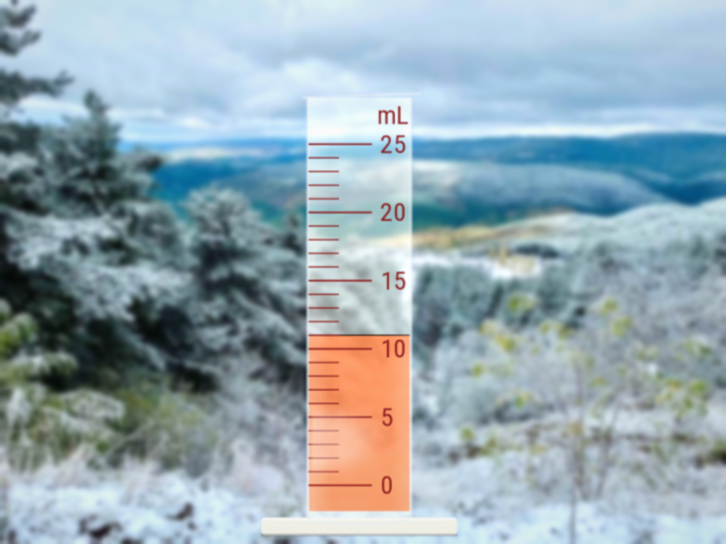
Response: {"value": 11, "unit": "mL"}
